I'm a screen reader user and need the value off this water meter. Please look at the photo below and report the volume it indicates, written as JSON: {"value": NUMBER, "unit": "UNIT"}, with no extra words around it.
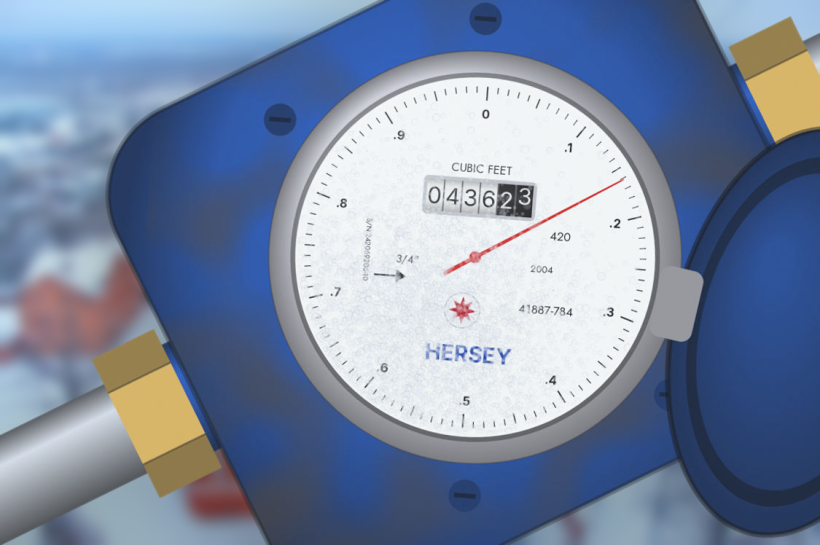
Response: {"value": 43623.16, "unit": "ft³"}
